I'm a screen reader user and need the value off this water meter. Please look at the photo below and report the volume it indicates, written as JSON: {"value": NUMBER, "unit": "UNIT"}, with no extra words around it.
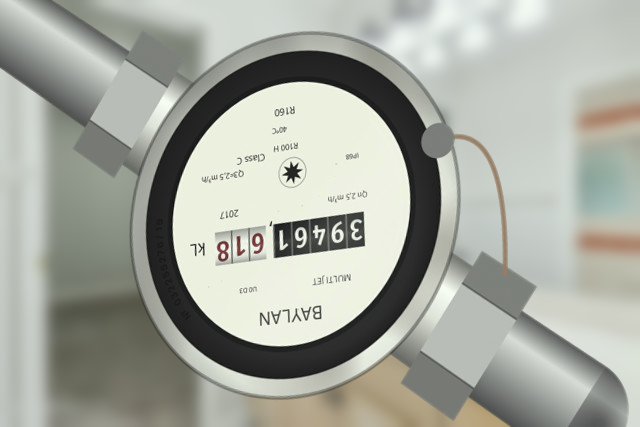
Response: {"value": 39461.618, "unit": "kL"}
